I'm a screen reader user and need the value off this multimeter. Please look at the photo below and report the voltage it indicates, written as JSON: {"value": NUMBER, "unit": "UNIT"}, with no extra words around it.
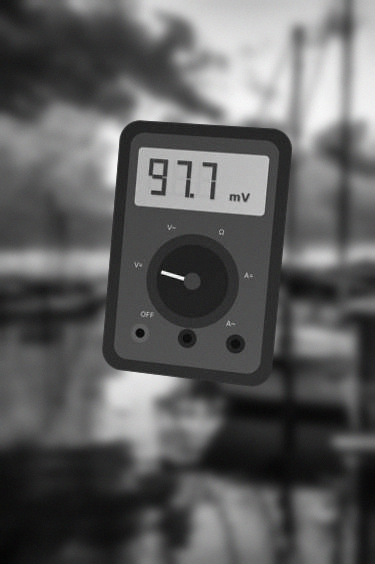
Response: {"value": 97.7, "unit": "mV"}
